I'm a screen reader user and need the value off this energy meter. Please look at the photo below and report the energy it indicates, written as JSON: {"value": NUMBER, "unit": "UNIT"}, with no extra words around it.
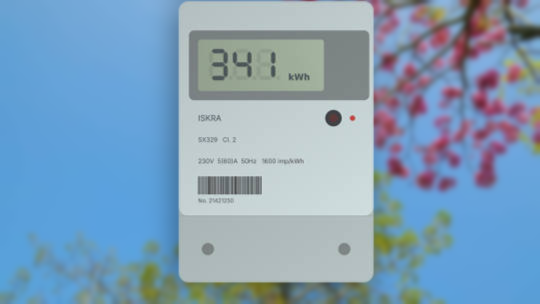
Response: {"value": 341, "unit": "kWh"}
